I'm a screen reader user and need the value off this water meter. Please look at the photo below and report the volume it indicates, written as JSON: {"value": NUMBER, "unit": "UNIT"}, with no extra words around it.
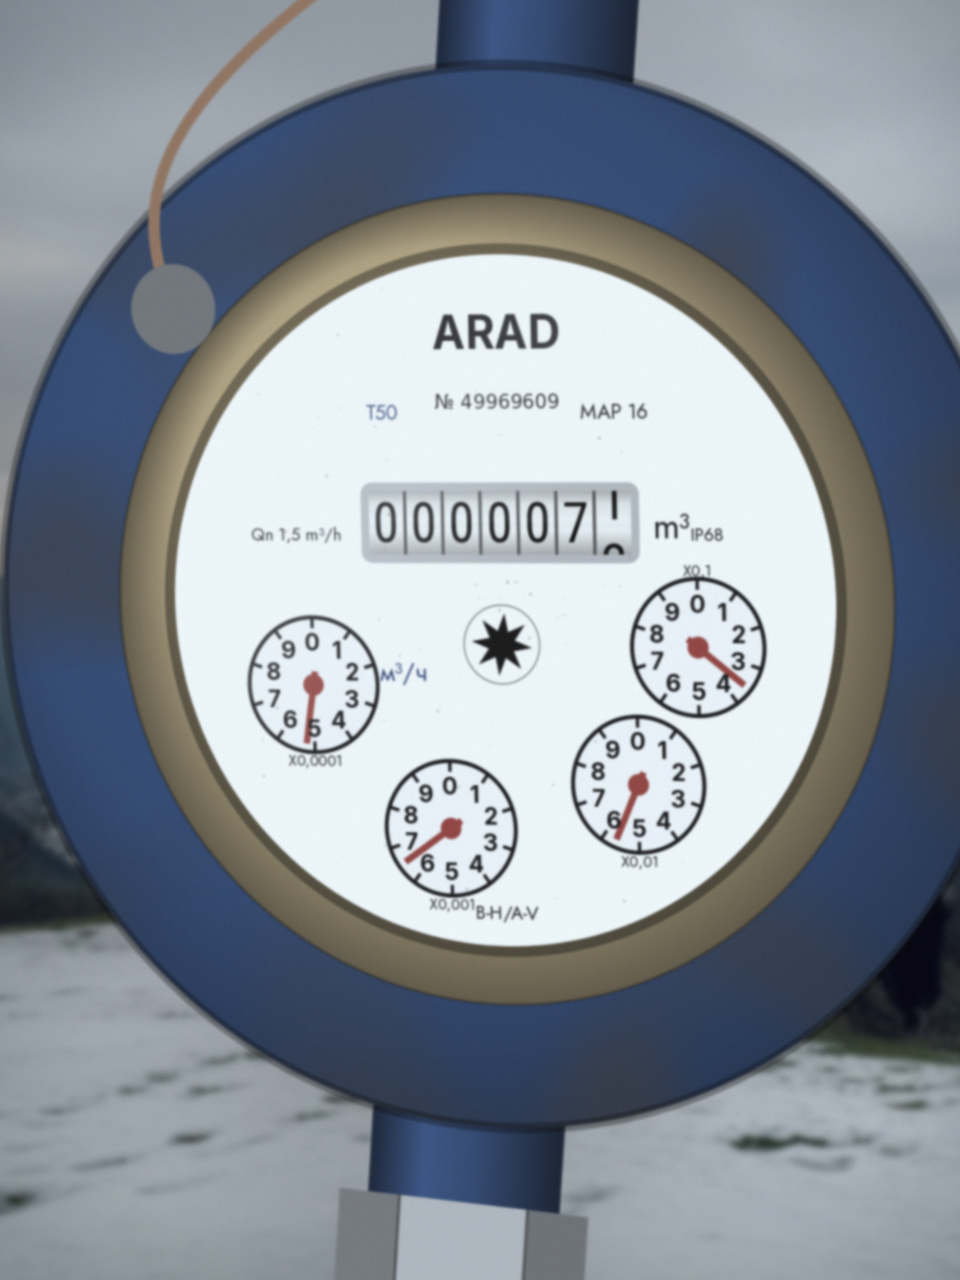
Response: {"value": 71.3565, "unit": "m³"}
